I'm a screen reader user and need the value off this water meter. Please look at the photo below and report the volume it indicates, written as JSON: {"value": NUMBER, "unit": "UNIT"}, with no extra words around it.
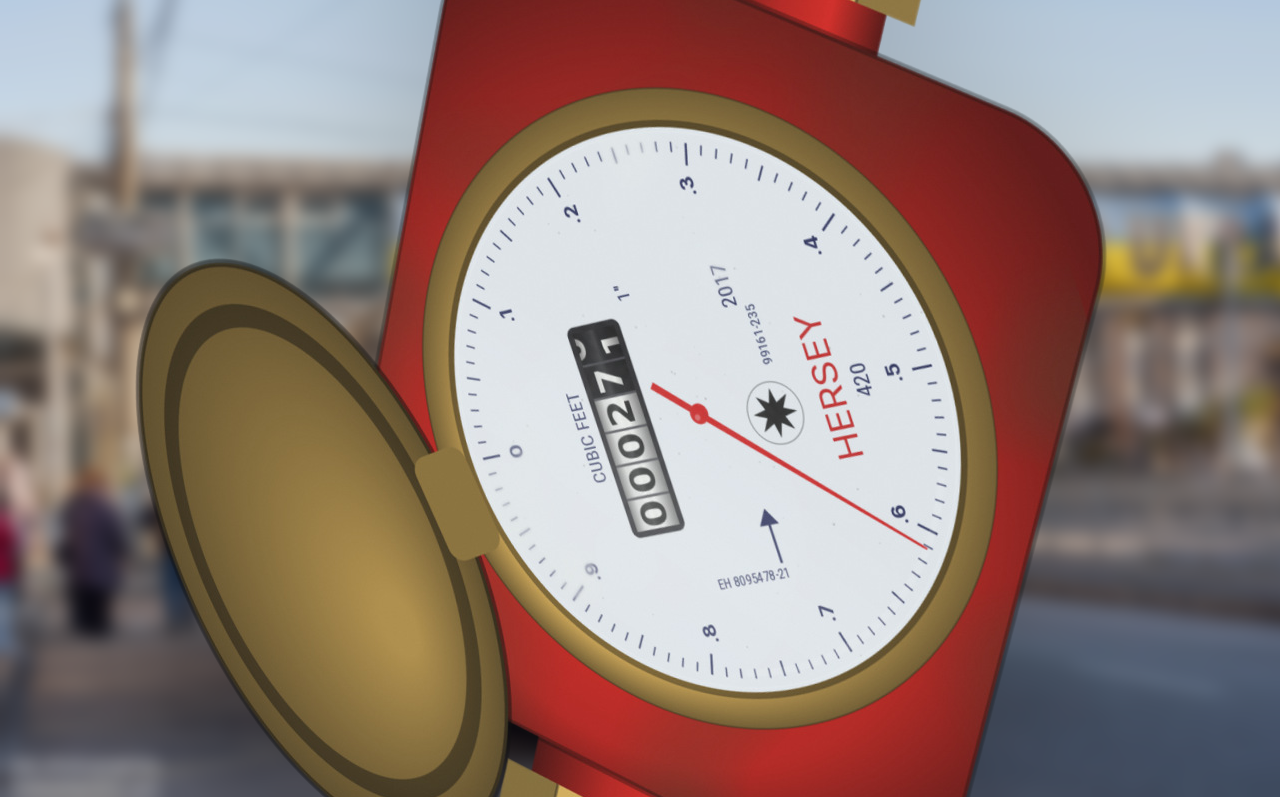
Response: {"value": 270.61, "unit": "ft³"}
